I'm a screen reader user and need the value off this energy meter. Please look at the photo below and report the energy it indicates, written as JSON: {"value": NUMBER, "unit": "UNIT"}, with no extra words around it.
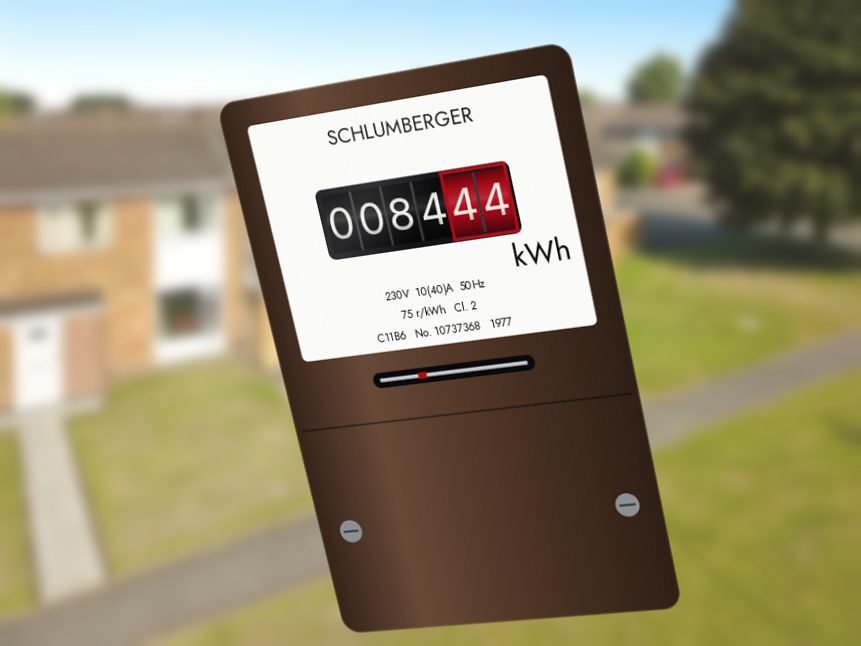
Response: {"value": 84.44, "unit": "kWh"}
